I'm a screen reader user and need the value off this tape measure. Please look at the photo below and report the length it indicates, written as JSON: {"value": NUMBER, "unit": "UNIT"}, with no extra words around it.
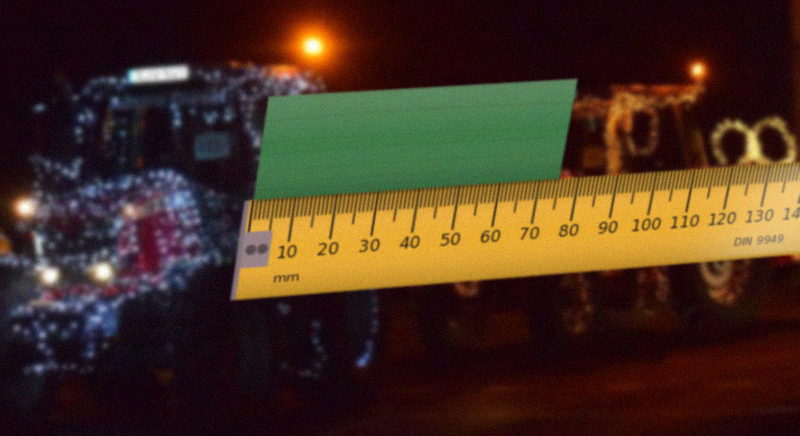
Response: {"value": 75, "unit": "mm"}
